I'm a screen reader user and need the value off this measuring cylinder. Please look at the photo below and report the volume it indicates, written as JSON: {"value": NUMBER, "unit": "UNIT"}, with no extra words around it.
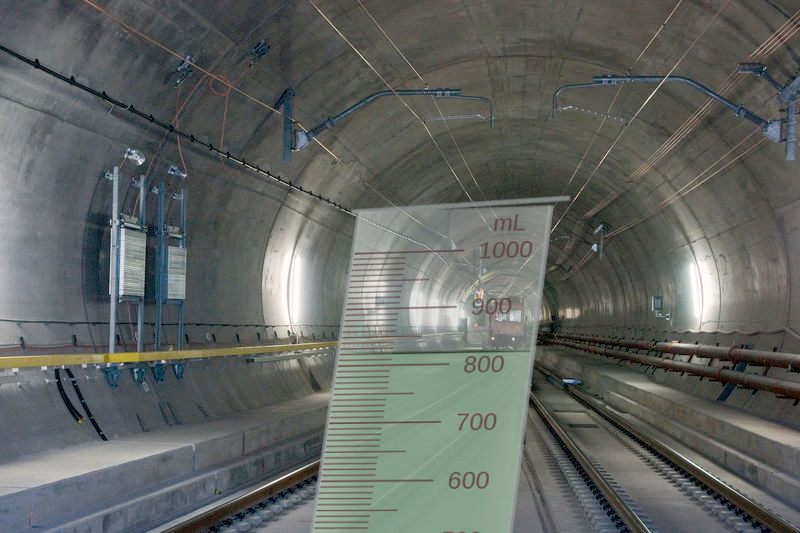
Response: {"value": 820, "unit": "mL"}
